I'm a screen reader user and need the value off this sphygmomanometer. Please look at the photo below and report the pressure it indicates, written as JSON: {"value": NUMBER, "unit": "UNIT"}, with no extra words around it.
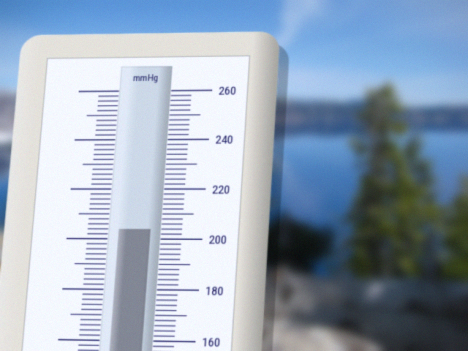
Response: {"value": 204, "unit": "mmHg"}
